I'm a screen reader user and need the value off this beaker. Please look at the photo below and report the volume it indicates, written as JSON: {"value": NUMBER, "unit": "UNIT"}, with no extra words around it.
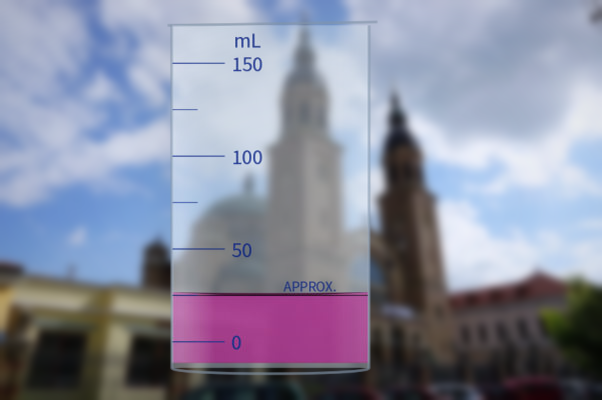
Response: {"value": 25, "unit": "mL"}
